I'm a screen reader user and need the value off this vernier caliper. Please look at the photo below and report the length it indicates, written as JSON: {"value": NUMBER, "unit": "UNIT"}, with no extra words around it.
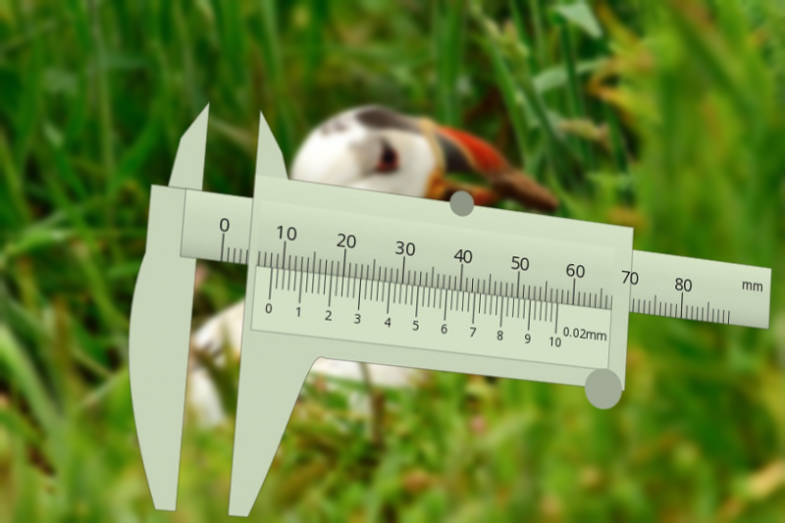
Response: {"value": 8.2, "unit": "mm"}
